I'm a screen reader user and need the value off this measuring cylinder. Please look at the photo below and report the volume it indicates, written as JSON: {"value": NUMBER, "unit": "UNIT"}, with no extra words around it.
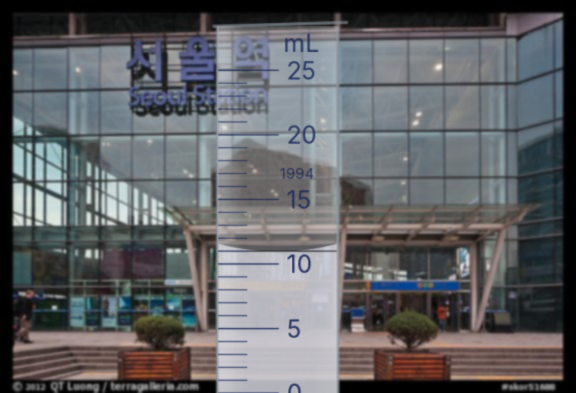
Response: {"value": 11, "unit": "mL"}
